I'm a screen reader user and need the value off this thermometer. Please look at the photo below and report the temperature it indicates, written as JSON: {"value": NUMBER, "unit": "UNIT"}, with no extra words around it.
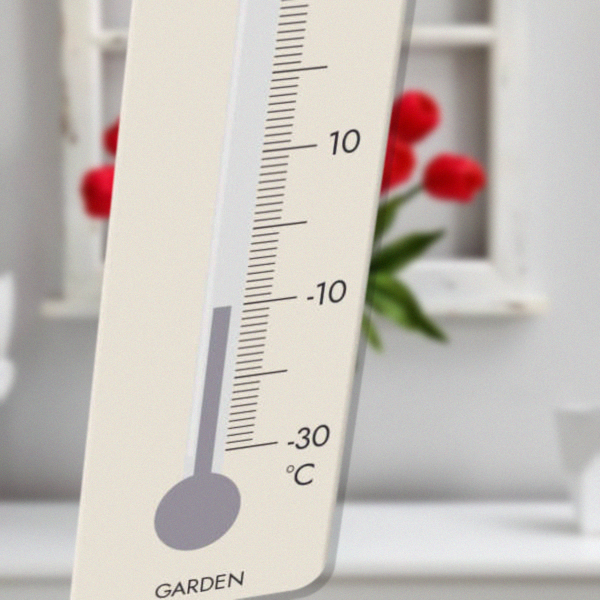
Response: {"value": -10, "unit": "°C"}
